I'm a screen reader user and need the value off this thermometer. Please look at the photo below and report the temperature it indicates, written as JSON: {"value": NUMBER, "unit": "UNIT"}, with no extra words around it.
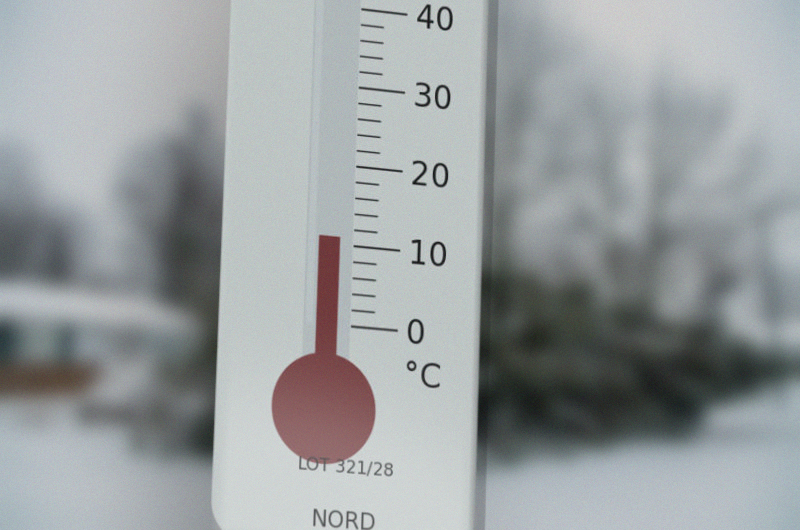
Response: {"value": 11, "unit": "°C"}
